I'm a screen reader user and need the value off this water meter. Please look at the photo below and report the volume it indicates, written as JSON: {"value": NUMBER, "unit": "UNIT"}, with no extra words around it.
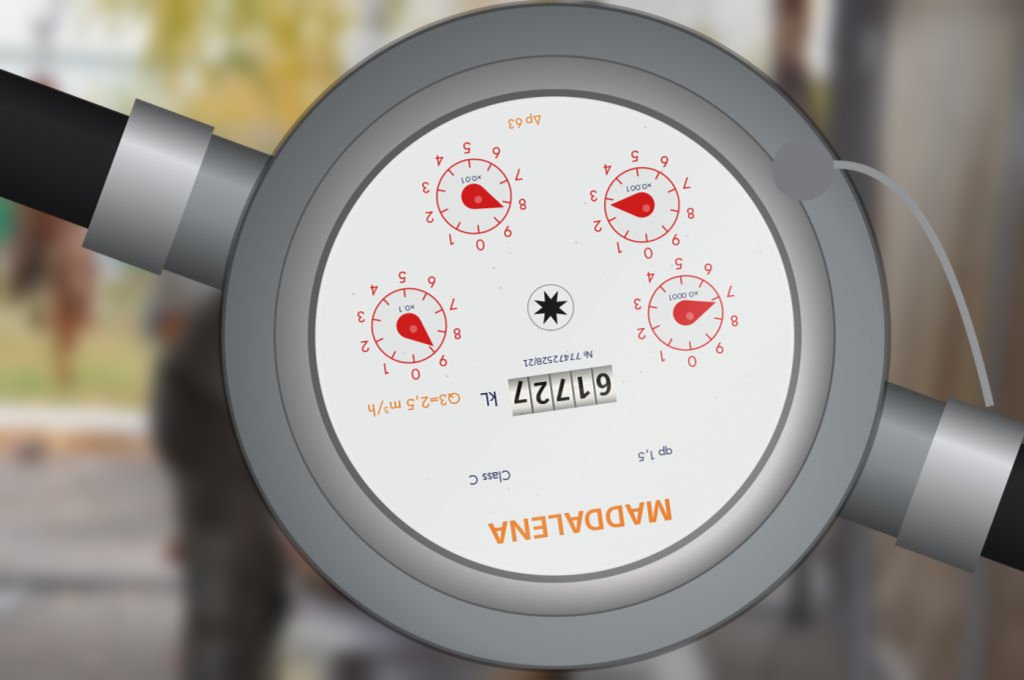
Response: {"value": 61726.8827, "unit": "kL"}
